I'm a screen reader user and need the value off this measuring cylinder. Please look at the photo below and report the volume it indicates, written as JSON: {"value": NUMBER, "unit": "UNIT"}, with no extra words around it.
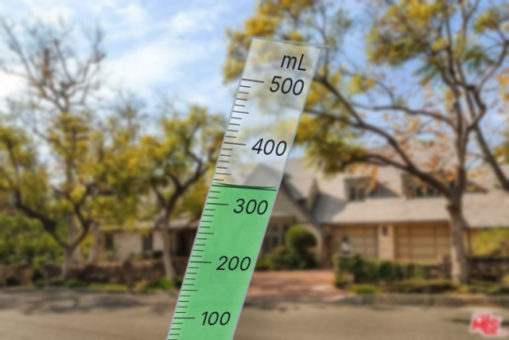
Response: {"value": 330, "unit": "mL"}
